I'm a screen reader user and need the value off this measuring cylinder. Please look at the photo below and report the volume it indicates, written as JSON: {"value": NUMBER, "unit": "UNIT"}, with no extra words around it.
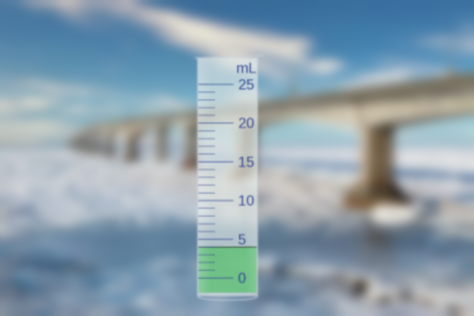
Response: {"value": 4, "unit": "mL"}
